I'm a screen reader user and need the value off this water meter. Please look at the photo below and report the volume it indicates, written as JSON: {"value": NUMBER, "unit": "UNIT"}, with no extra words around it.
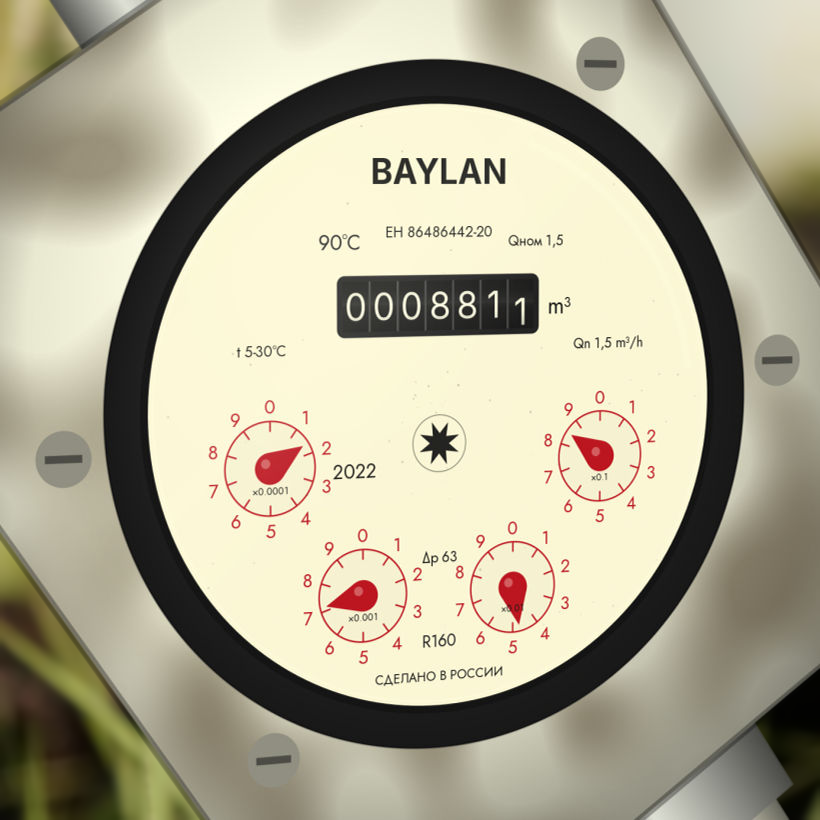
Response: {"value": 8810.8471, "unit": "m³"}
